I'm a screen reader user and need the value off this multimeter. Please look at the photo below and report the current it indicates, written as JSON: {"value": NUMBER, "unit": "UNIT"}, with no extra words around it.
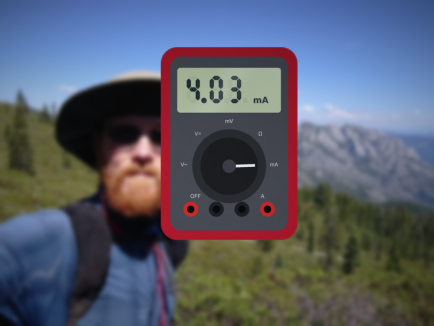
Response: {"value": 4.03, "unit": "mA"}
